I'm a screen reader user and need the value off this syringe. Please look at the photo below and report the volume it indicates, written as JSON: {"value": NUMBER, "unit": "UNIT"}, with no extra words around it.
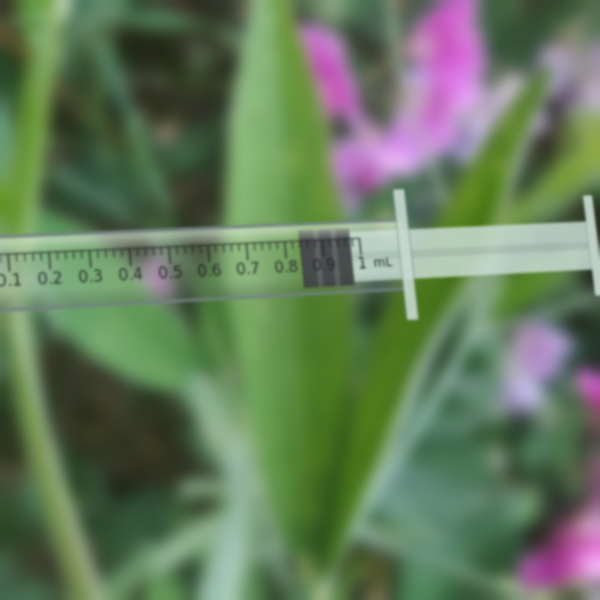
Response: {"value": 0.84, "unit": "mL"}
